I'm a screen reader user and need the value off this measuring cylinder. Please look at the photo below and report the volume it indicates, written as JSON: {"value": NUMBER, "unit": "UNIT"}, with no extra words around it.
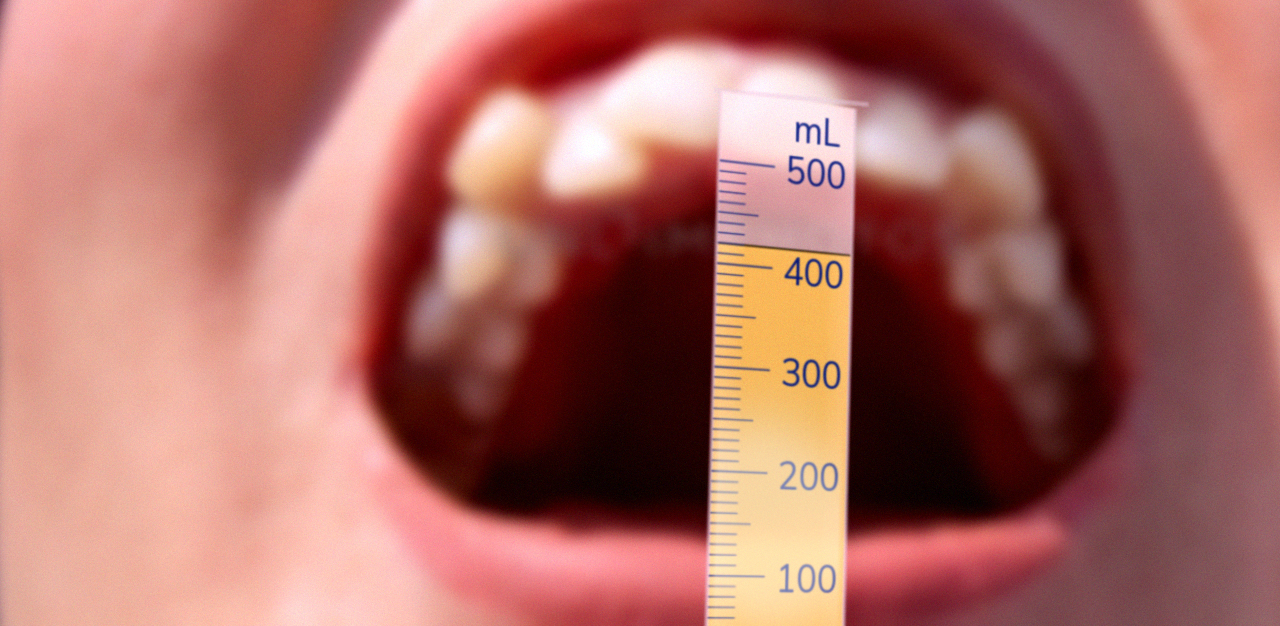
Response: {"value": 420, "unit": "mL"}
